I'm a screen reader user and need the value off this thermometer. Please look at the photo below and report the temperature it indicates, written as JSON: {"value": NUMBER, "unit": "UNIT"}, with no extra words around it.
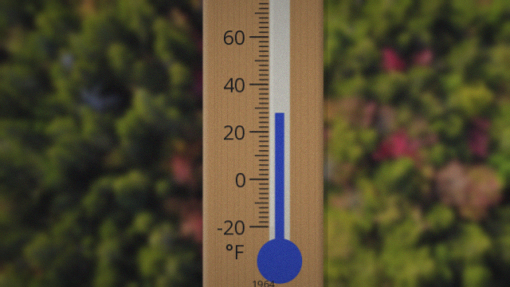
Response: {"value": 28, "unit": "°F"}
